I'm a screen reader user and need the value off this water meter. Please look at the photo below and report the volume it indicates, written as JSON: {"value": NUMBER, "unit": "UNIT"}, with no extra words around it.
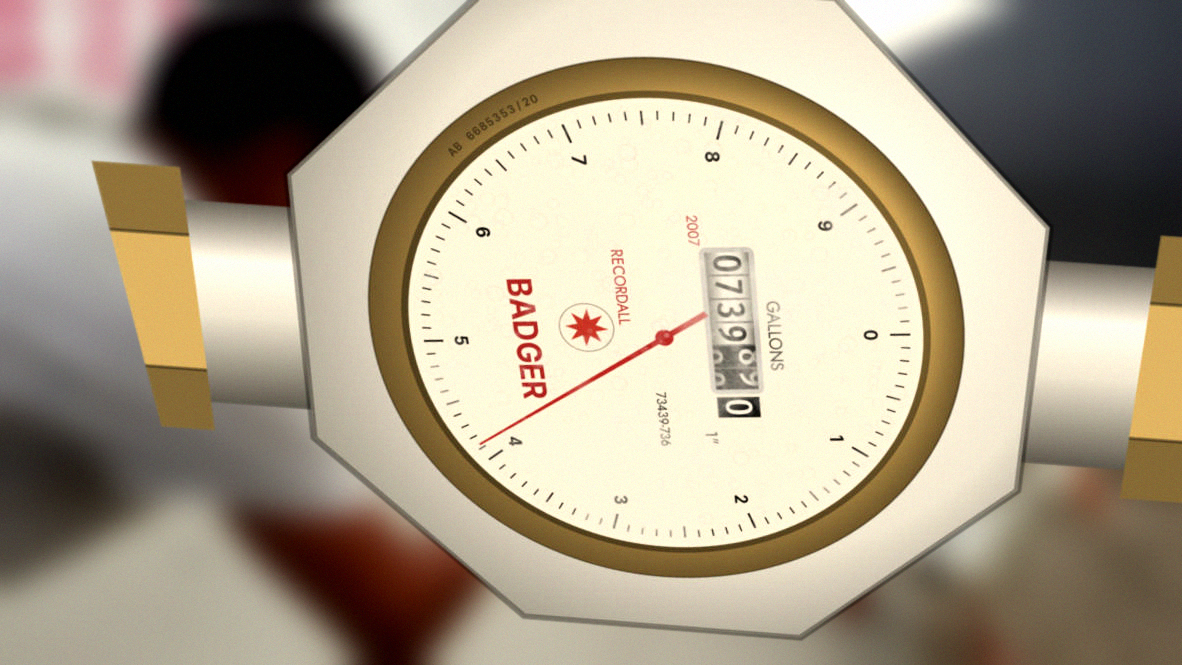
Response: {"value": 739894.1, "unit": "gal"}
